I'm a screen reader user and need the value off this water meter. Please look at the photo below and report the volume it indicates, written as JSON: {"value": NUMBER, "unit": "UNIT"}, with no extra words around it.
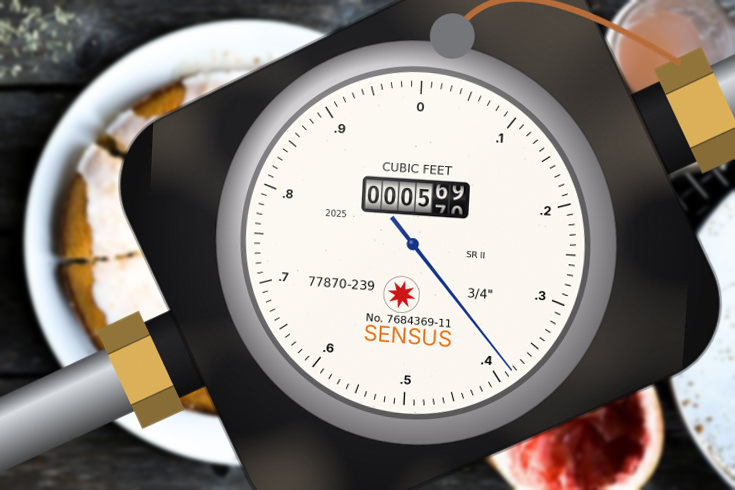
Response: {"value": 569.38, "unit": "ft³"}
